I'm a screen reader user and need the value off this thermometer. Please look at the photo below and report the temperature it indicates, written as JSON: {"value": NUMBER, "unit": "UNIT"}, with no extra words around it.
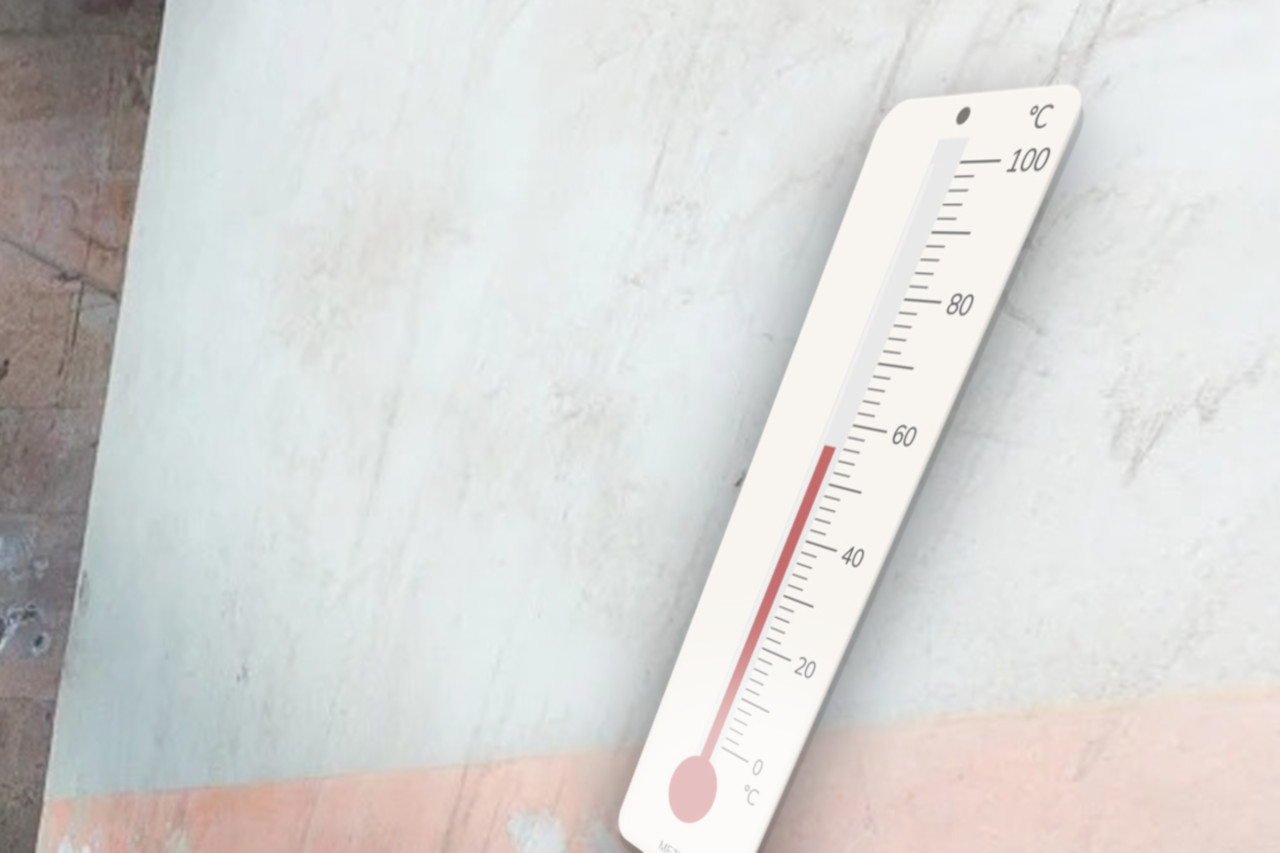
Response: {"value": 56, "unit": "°C"}
